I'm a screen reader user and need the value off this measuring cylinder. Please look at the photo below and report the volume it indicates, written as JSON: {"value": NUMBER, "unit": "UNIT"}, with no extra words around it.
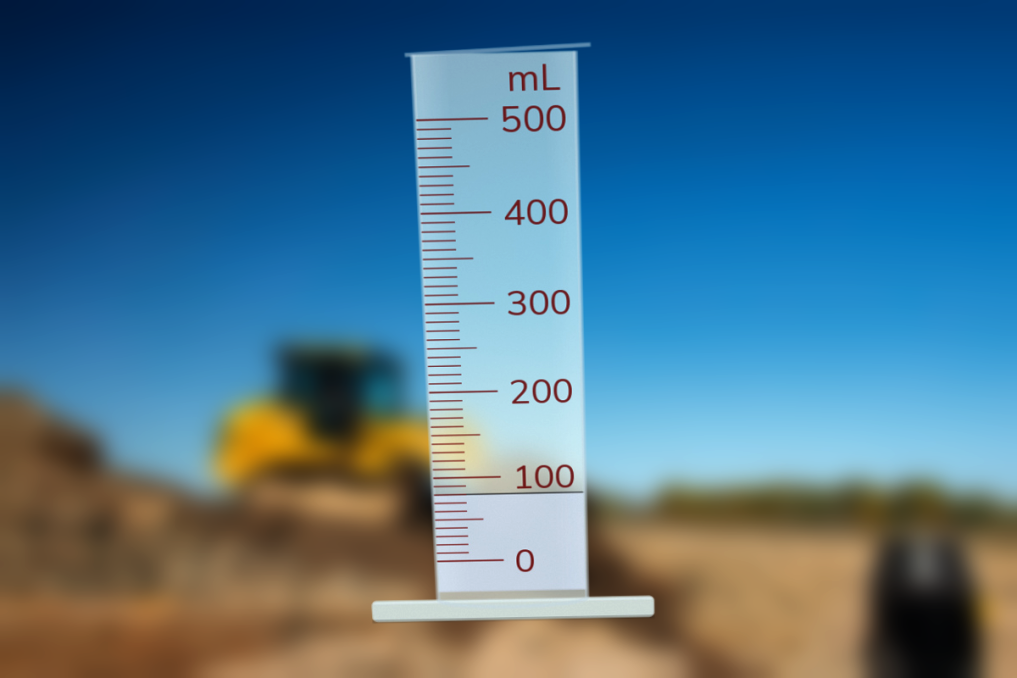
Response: {"value": 80, "unit": "mL"}
